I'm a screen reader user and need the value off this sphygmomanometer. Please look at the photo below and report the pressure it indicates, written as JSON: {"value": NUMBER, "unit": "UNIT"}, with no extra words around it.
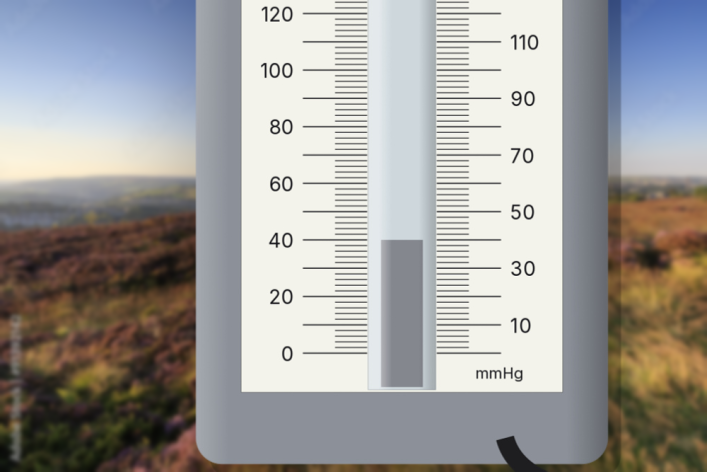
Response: {"value": 40, "unit": "mmHg"}
